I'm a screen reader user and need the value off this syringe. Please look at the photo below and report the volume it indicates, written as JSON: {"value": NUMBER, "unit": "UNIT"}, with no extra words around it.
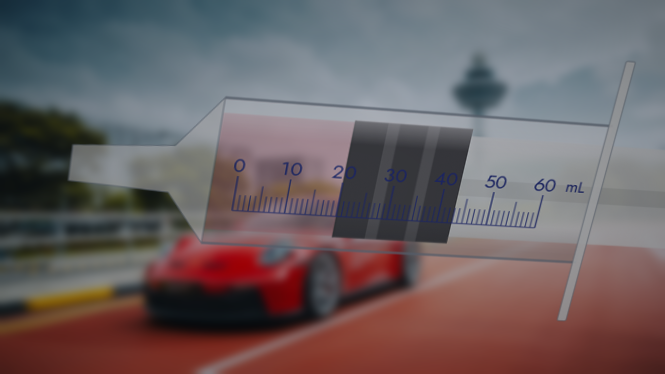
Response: {"value": 20, "unit": "mL"}
